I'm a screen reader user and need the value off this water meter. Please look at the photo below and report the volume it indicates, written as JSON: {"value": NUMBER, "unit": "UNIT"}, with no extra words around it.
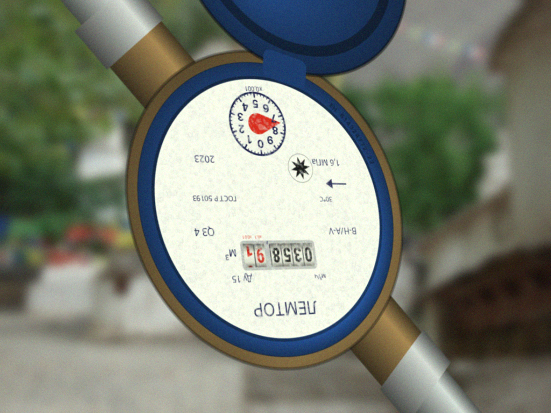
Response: {"value": 358.907, "unit": "m³"}
